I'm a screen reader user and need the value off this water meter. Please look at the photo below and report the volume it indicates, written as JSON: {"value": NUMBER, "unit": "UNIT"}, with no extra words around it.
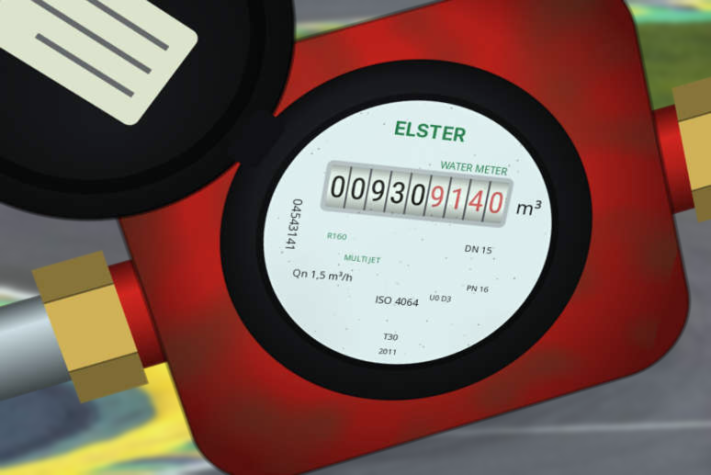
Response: {"value": 930.9140, "unit": "m³"}
